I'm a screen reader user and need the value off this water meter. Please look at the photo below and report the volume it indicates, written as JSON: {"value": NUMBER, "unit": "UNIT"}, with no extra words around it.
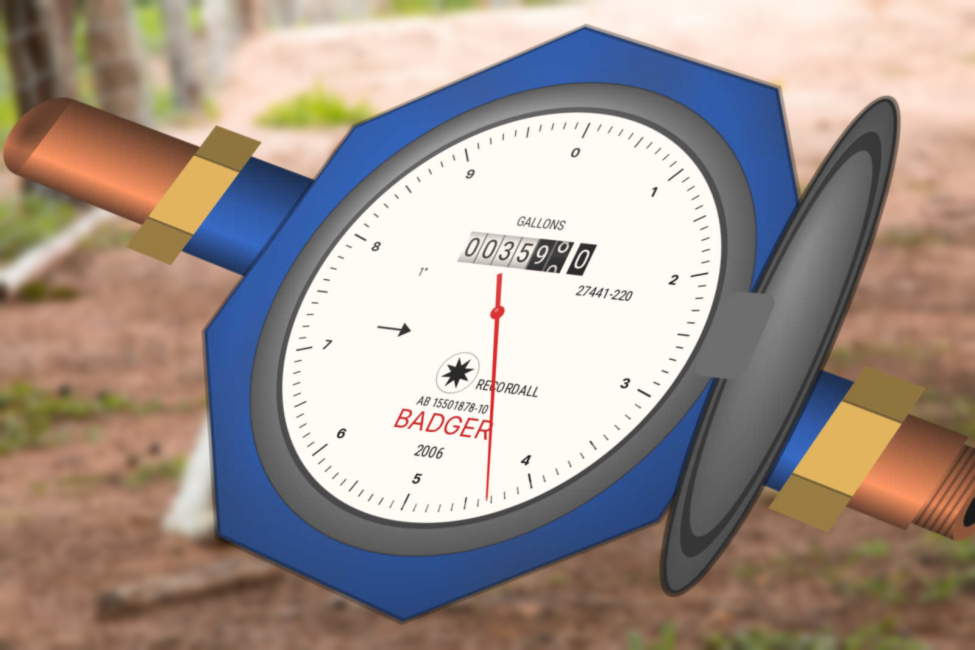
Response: {"value": 35984.3, "unit": "gal"}
